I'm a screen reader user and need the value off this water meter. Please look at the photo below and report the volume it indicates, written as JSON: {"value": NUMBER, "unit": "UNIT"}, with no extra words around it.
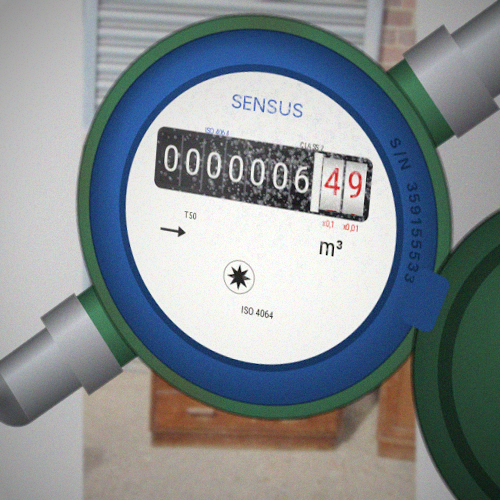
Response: {"value": 6.49, "unit": "m³"}
